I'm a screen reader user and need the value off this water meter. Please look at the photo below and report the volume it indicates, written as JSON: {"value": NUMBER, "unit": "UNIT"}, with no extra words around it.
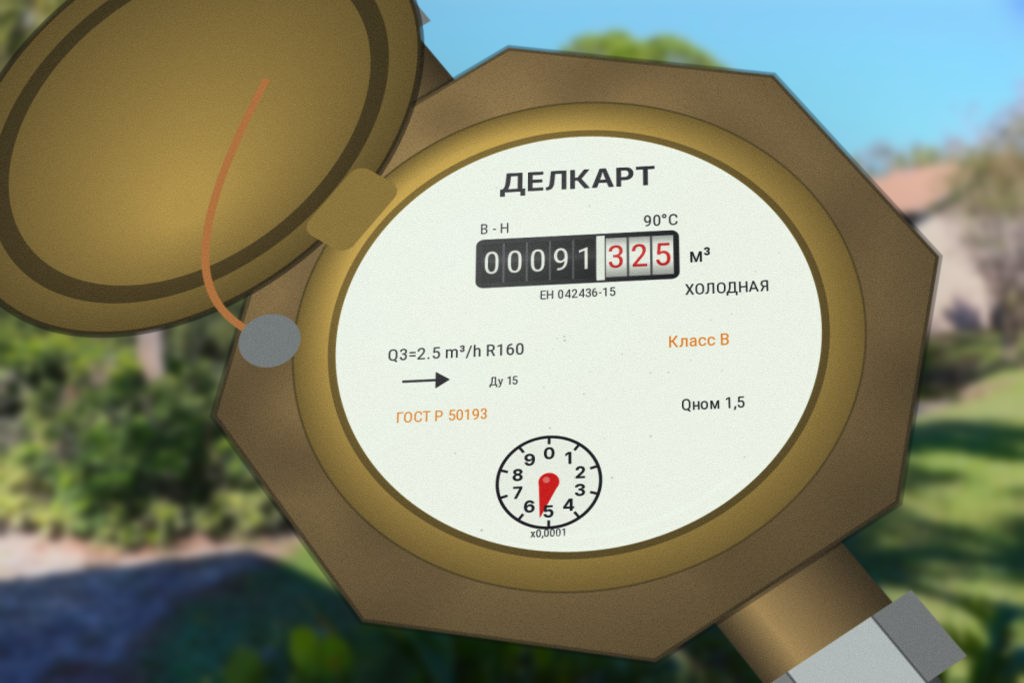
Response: {"value": 91.3255, "unit": "m³"}
